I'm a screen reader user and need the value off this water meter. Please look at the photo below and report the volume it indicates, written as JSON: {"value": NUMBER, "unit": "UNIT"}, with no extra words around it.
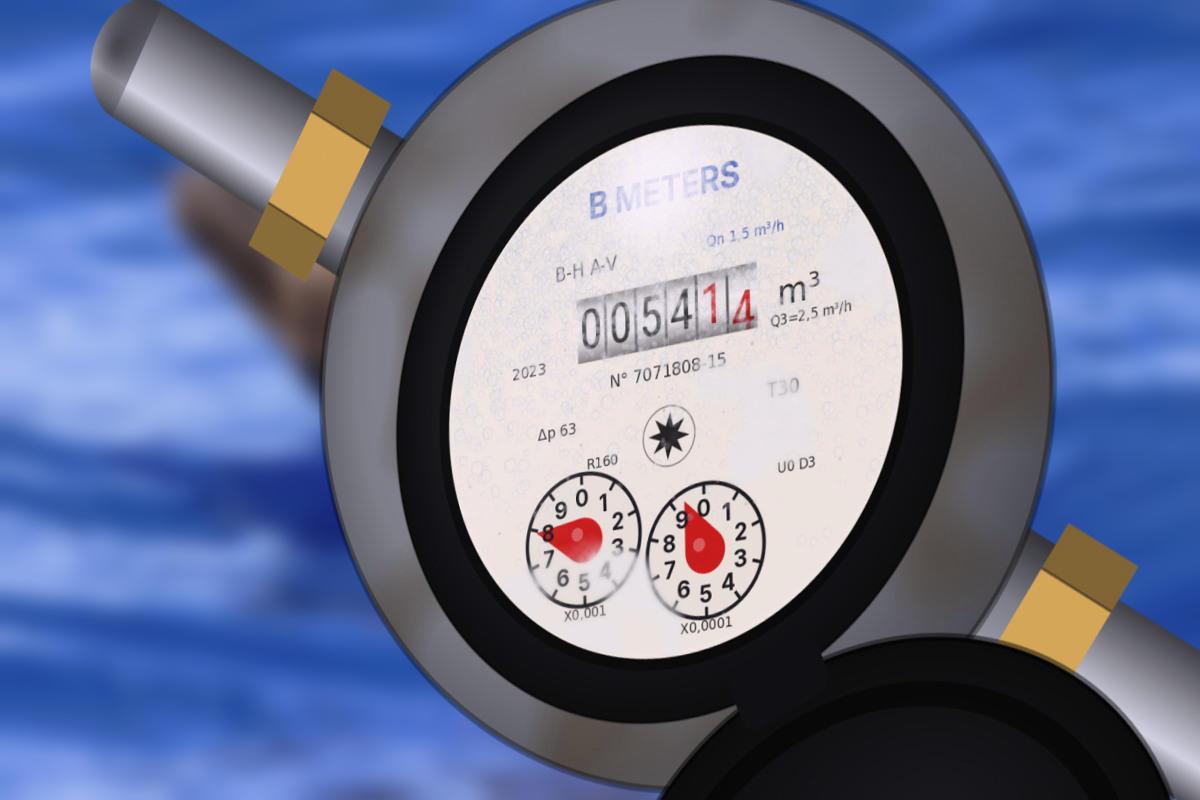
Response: {"value": 54.1379, "unit": "m³"}
